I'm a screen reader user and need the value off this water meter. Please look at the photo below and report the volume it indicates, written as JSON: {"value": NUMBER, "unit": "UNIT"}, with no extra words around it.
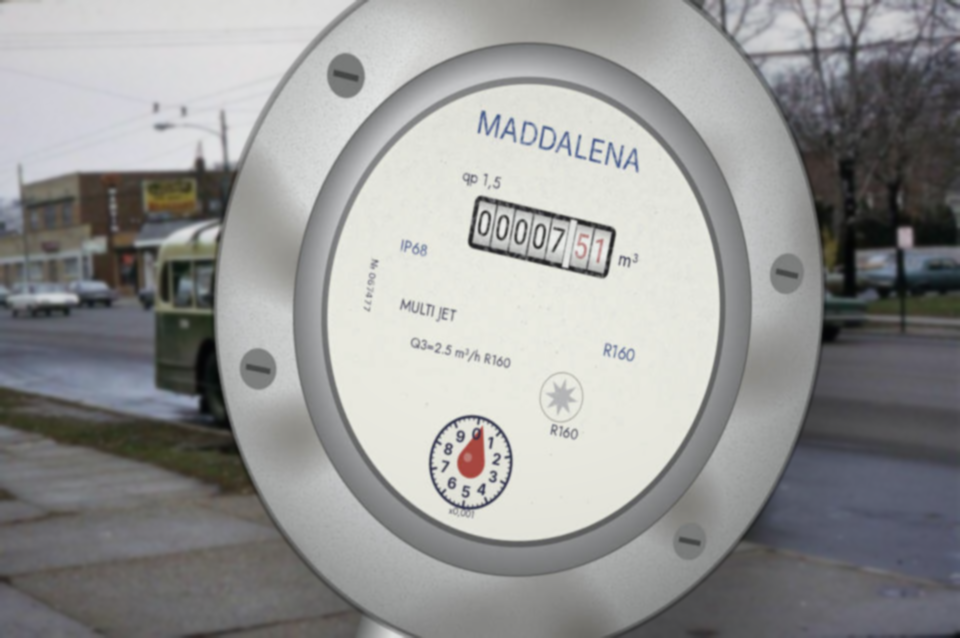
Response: {"value": 7.510, "unit": "m³"}
